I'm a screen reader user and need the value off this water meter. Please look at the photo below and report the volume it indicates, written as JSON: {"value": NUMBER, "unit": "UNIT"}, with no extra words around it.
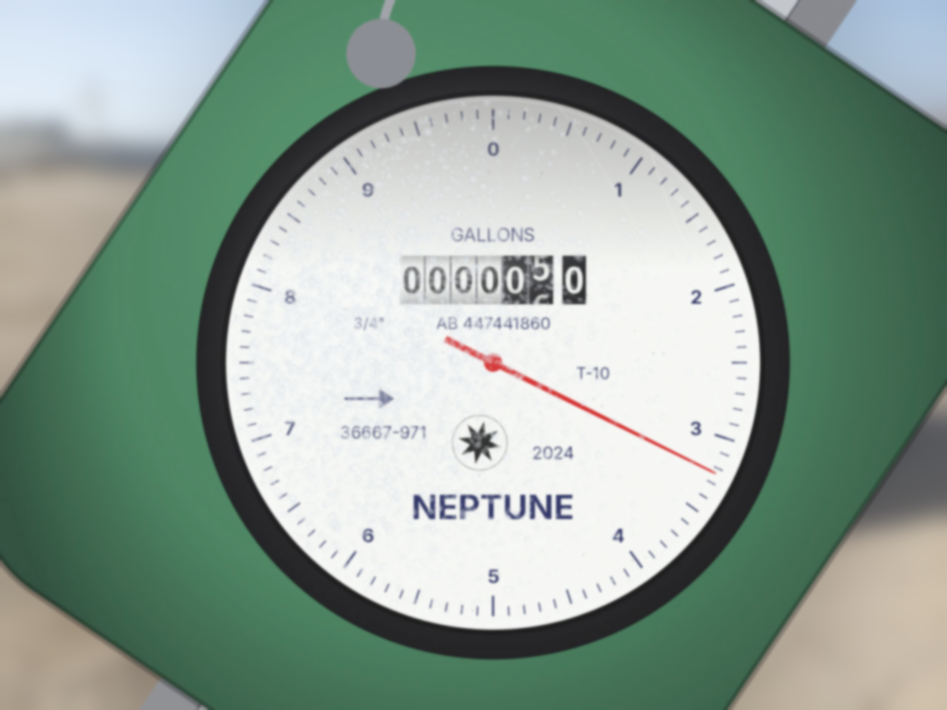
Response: {"value": 53.2, "unit": "gal"}
